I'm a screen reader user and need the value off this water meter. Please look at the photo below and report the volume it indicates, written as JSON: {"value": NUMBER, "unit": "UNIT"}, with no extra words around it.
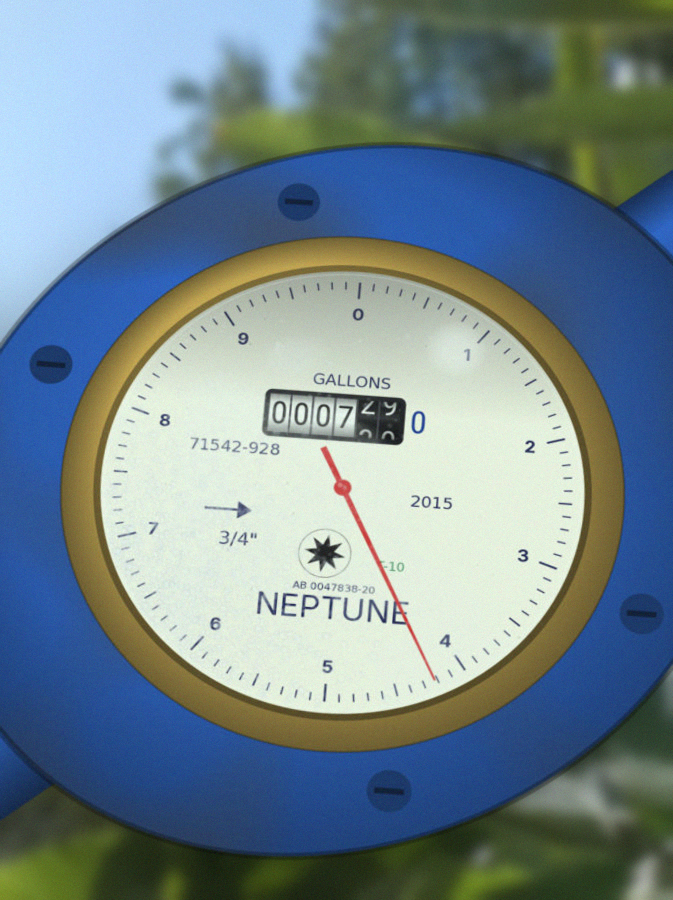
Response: {"value": 7294.2, "unit": "gal"}
